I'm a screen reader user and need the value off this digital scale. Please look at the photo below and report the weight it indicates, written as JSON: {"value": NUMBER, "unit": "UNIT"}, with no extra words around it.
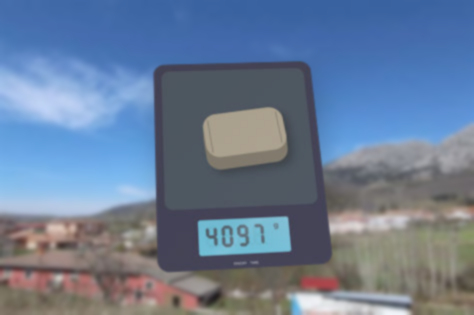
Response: {"value": 4097, "unit": "g"}
